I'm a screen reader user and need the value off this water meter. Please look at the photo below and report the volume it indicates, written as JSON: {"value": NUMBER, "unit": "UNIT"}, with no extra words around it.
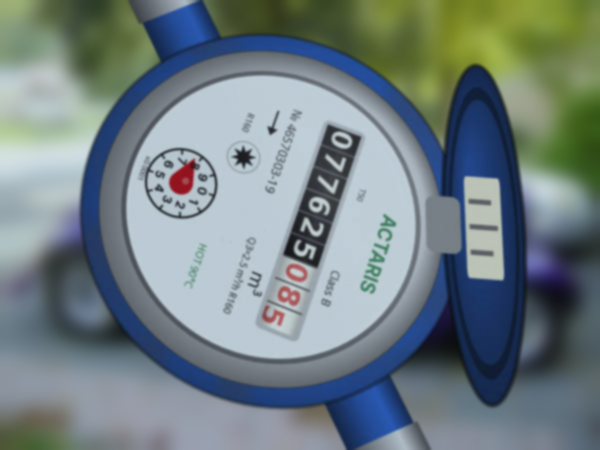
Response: {"value": 77625.0847, "unit": "m³"}
